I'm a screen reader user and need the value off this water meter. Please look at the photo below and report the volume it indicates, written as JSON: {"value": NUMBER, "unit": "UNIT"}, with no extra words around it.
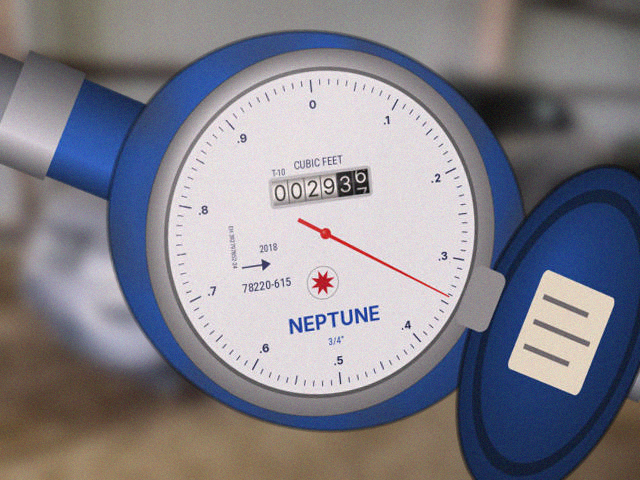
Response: {"value": 2936.34, "unit": "ft³"}
